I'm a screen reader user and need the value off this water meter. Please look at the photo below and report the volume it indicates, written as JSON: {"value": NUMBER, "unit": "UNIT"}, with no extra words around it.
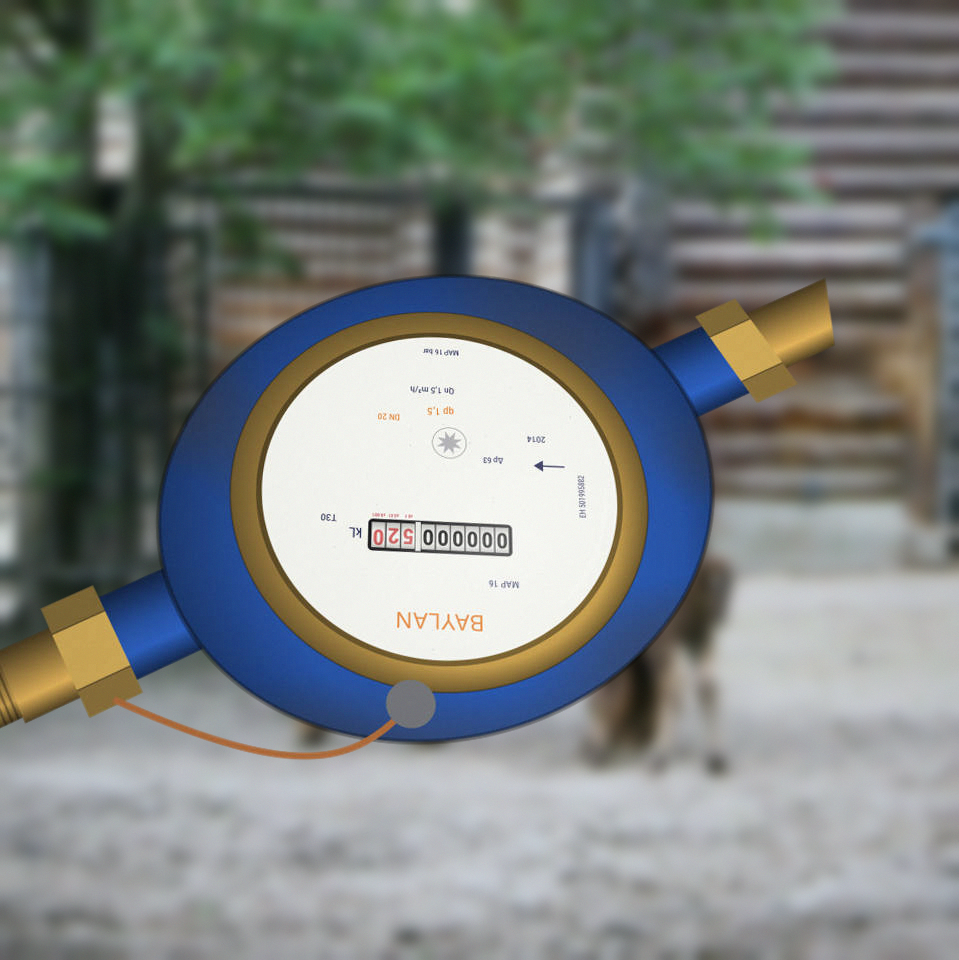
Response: {"value": 0.520, "unit": "kL"}
